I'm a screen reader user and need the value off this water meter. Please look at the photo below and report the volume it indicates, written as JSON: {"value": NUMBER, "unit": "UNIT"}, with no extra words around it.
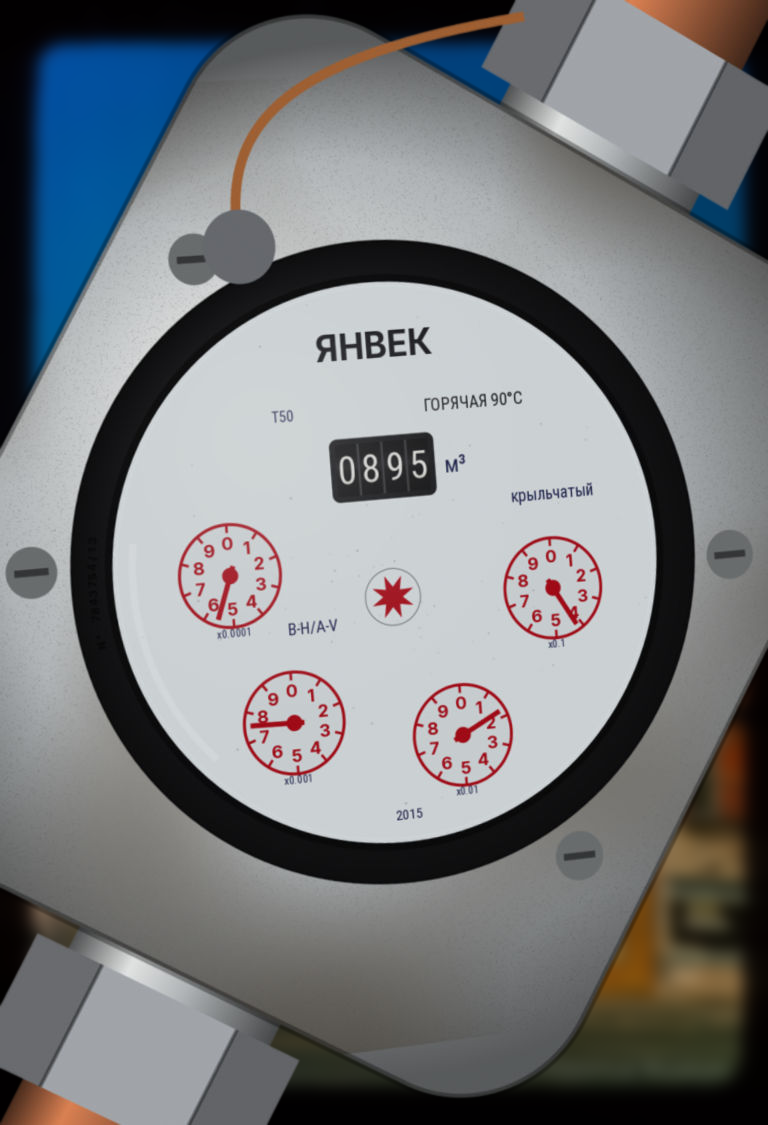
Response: {"value": 895.4175, "unit": "m³"}
